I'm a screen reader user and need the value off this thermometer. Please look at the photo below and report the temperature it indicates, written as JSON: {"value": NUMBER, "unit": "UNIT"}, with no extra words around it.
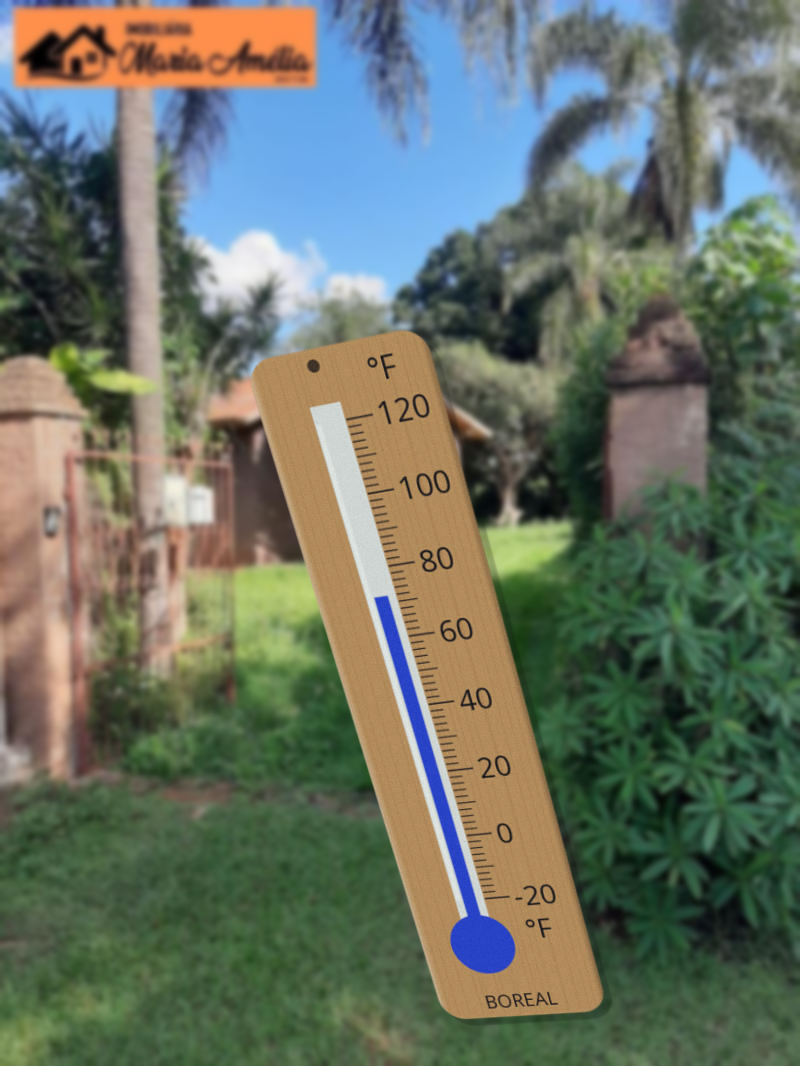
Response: {"value": 72, "unit": "°F"}
